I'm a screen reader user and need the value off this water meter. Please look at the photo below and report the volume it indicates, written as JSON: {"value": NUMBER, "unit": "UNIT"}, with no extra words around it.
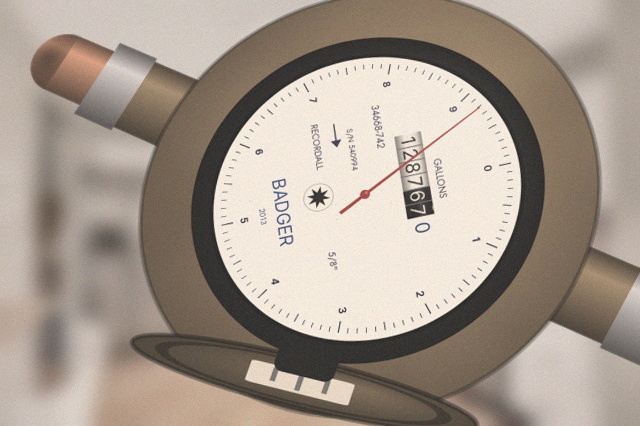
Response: {"value": 1287669.2, "unit": "gal"}
